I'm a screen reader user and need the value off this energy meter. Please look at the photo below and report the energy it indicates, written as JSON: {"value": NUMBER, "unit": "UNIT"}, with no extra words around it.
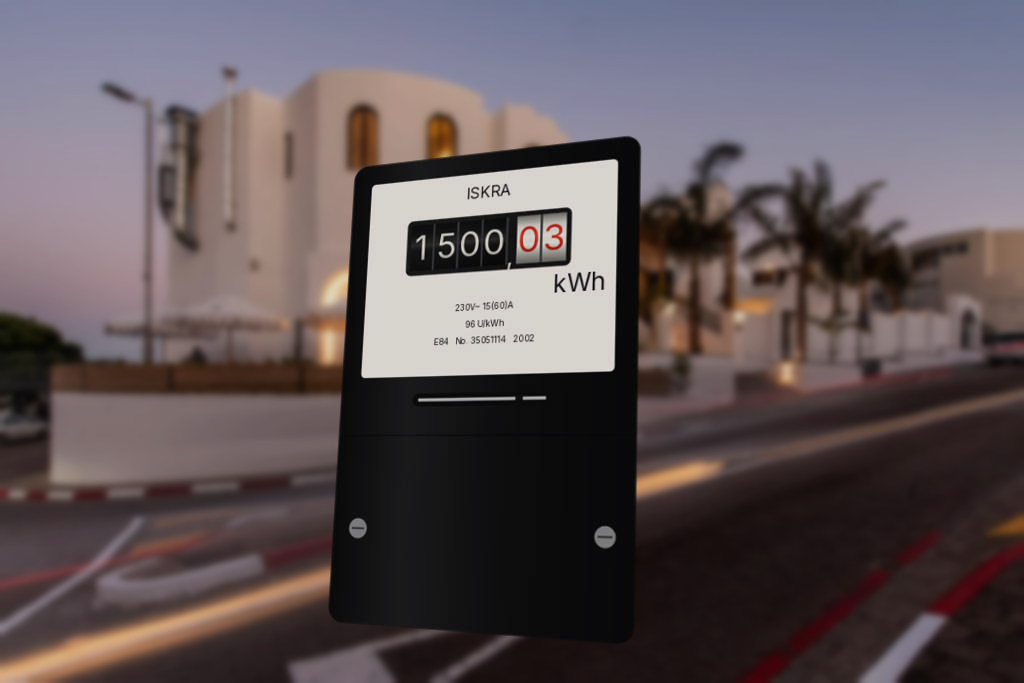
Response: {"value": 1500.03, "unit": "kWh"}
